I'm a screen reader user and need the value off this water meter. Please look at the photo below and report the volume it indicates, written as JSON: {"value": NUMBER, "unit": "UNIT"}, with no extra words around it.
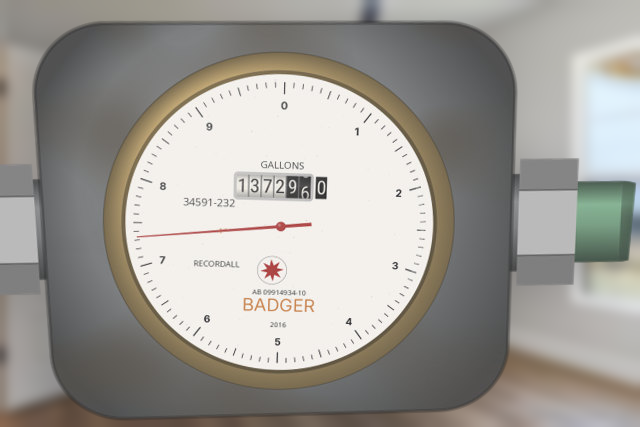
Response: {"value": 1372957.3, "unit": "gal"}
